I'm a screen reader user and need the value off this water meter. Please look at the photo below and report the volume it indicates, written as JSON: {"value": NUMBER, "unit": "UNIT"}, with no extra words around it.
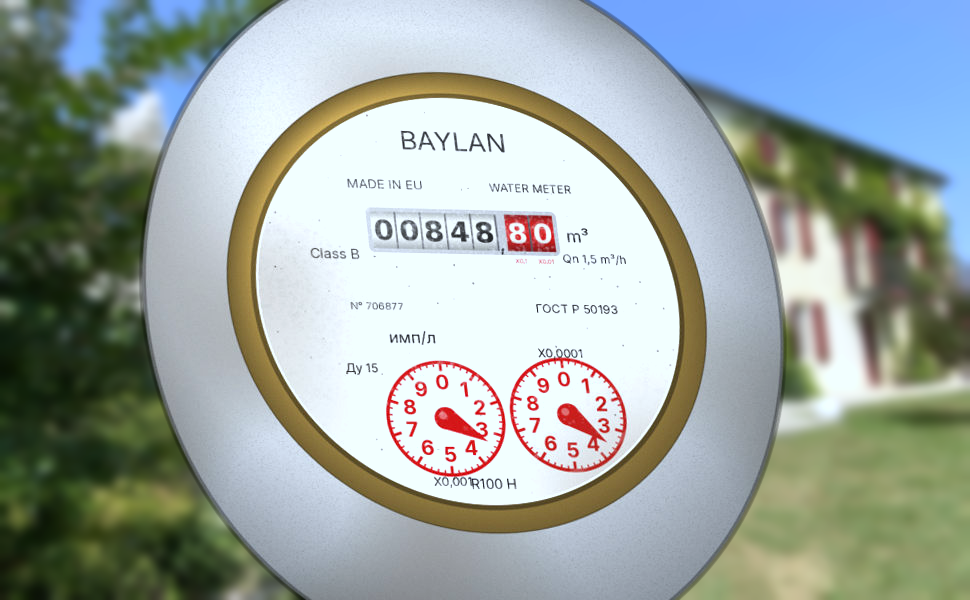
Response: {"value": 848.8033, "unit": "m³"}
